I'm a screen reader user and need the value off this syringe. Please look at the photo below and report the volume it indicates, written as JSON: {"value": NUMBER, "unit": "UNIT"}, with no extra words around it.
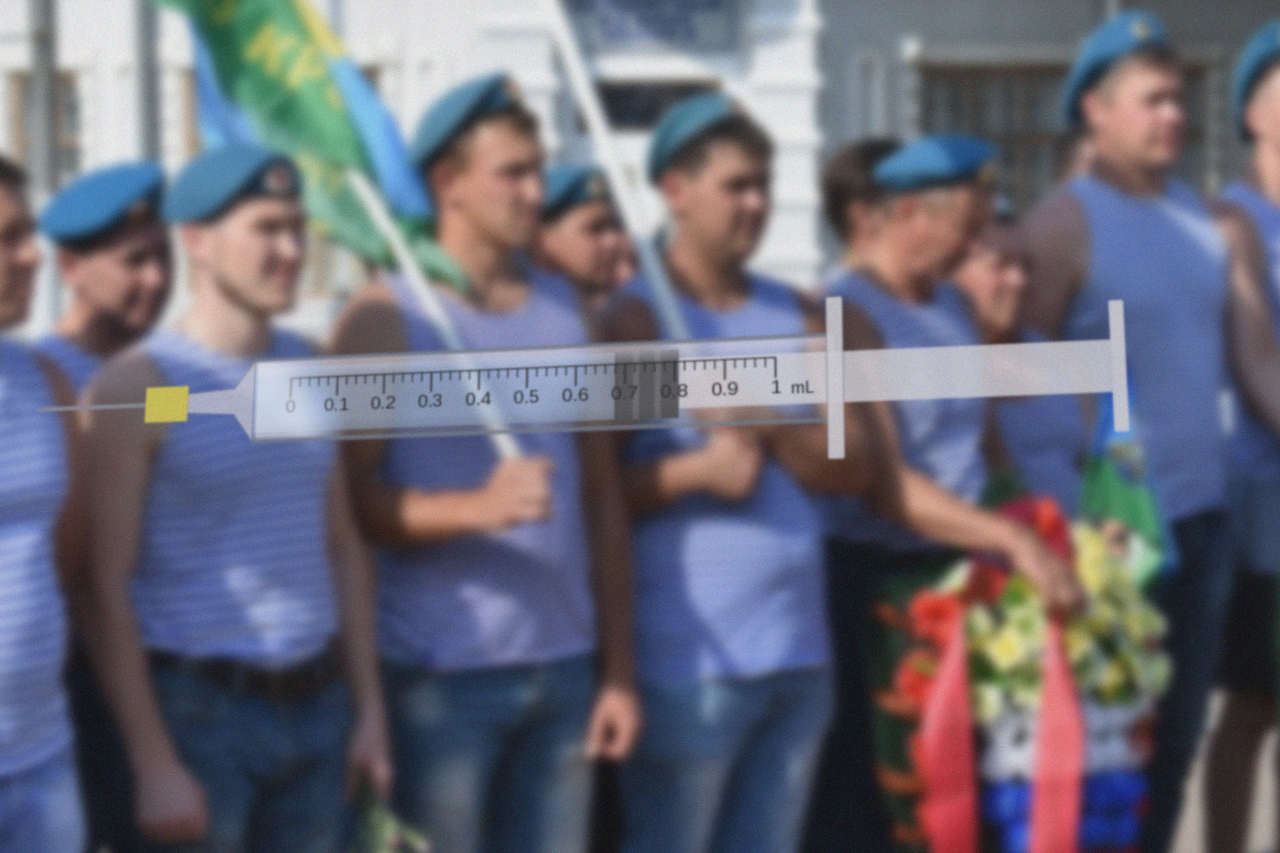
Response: {"value": 0.68, "unit": "mL"}
